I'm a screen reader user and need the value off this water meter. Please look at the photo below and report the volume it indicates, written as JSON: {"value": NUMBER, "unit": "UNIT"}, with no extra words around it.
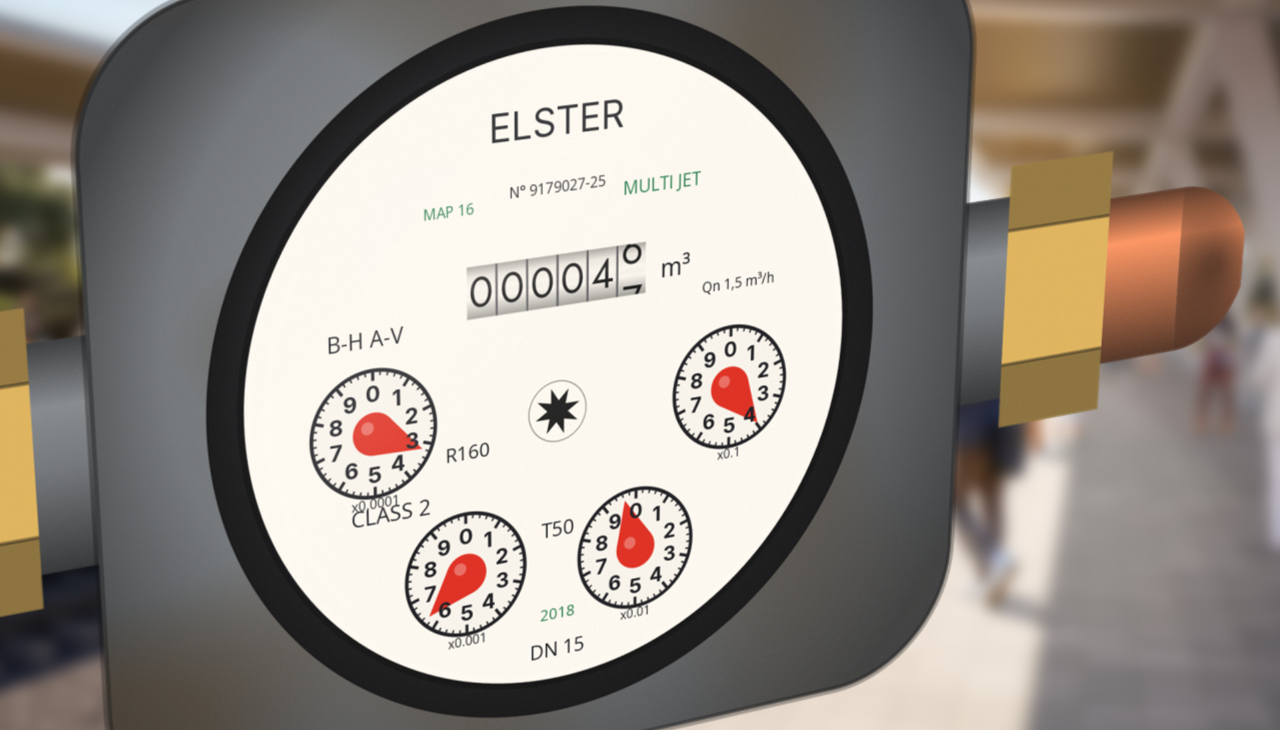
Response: {"value": 46.3963, "unit": "m³"}
